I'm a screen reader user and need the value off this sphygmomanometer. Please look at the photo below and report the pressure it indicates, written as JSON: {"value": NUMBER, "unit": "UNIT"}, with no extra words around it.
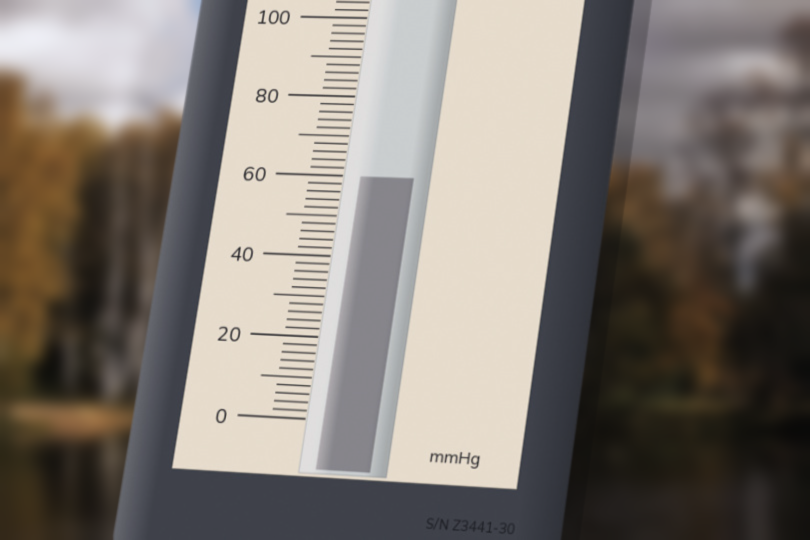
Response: {"value": 60, "unit": "mmHg"}
